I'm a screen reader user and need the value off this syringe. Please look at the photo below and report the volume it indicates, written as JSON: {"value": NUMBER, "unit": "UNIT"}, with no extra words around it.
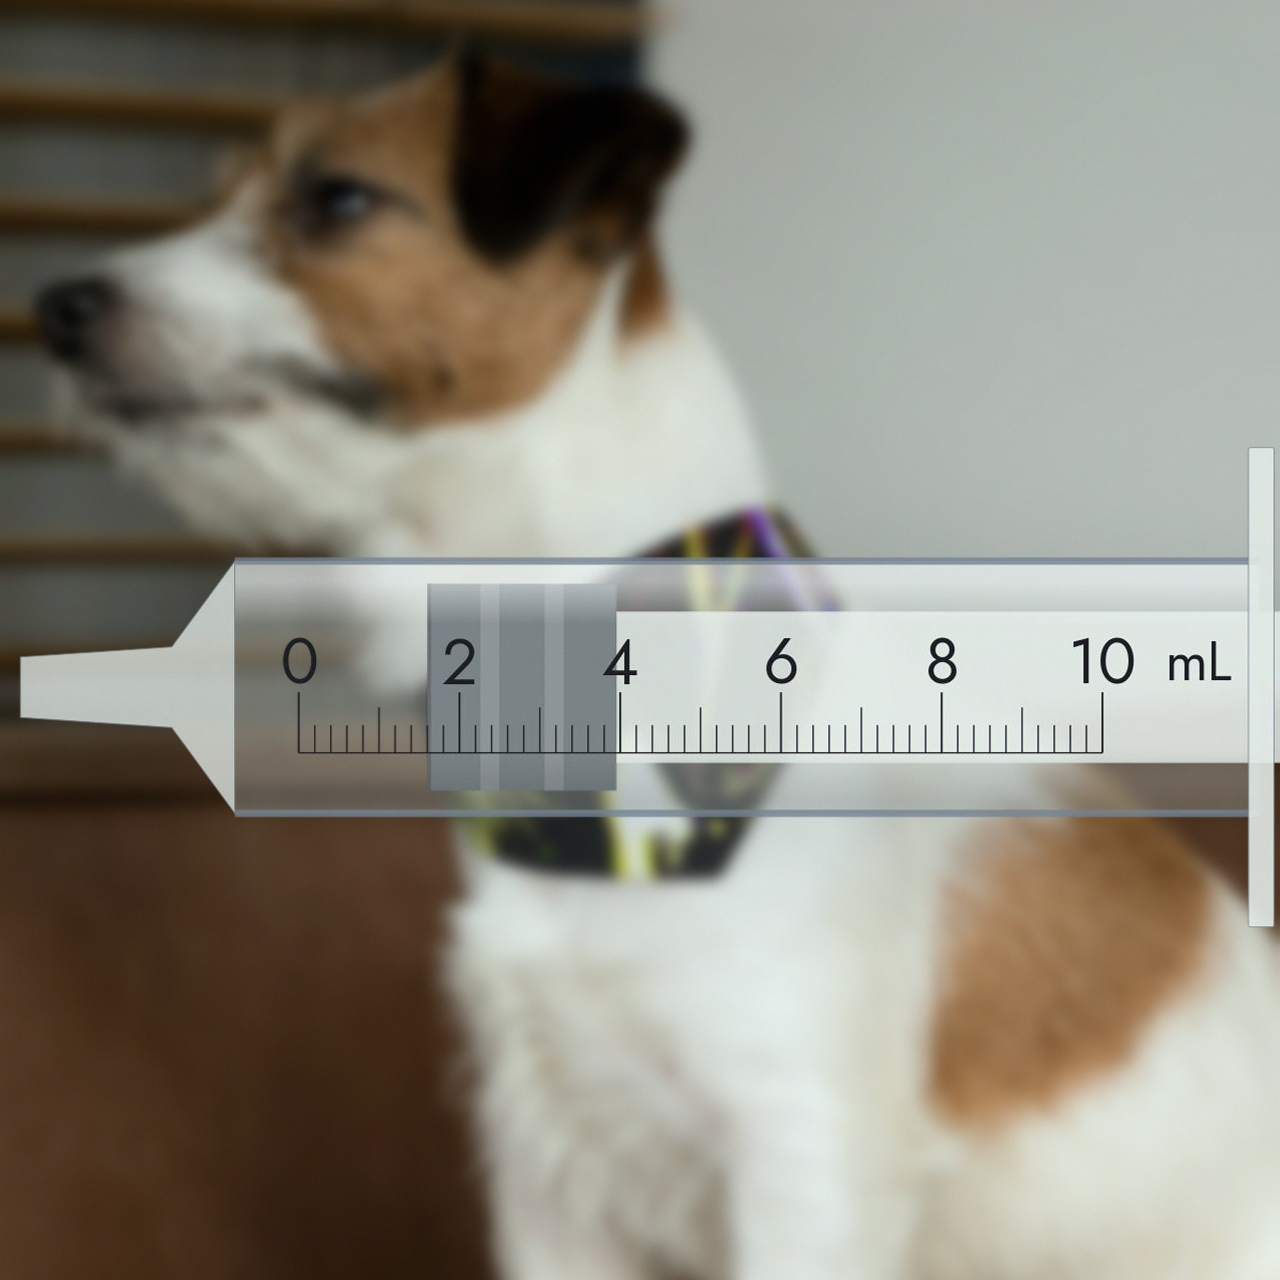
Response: {"value": 1.6, "unit": "mL"}
